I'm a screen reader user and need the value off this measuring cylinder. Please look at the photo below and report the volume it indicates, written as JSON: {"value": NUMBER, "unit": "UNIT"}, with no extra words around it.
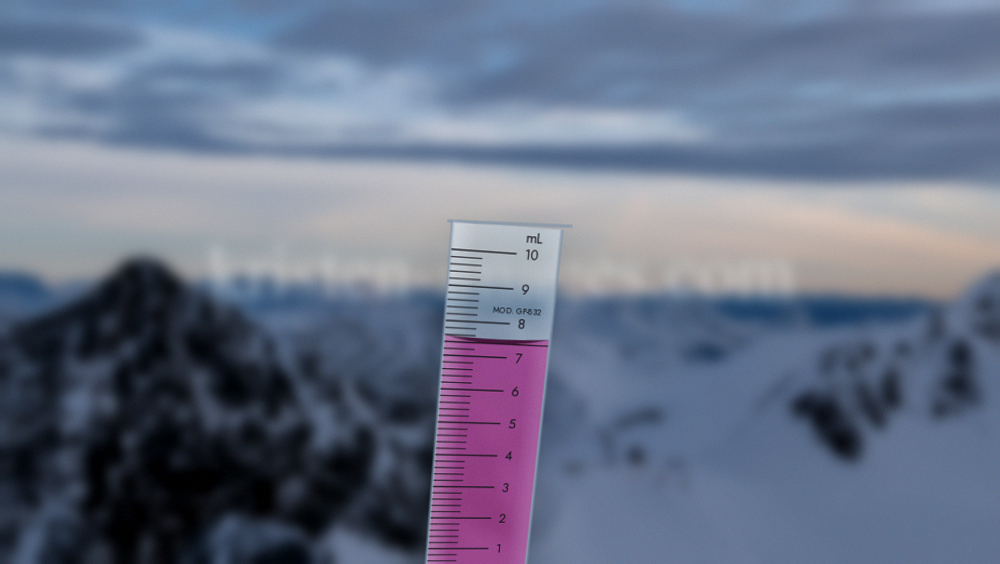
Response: {"value": 7.4, "unit": "mL"}
